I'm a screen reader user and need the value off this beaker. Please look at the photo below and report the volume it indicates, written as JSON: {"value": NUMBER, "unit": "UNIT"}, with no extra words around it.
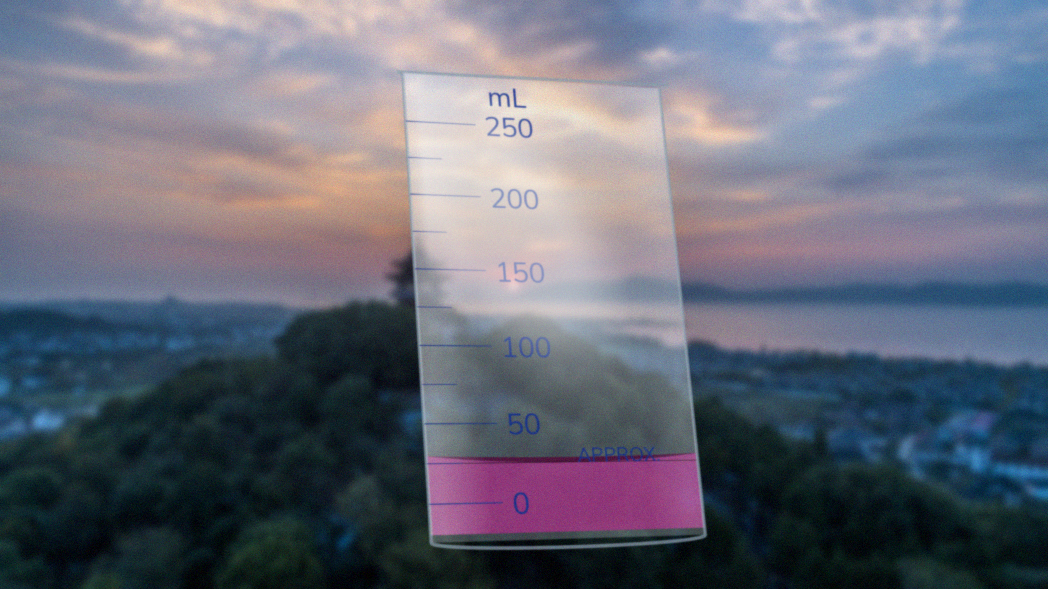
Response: {"value": 25, "unit": "mL"}
